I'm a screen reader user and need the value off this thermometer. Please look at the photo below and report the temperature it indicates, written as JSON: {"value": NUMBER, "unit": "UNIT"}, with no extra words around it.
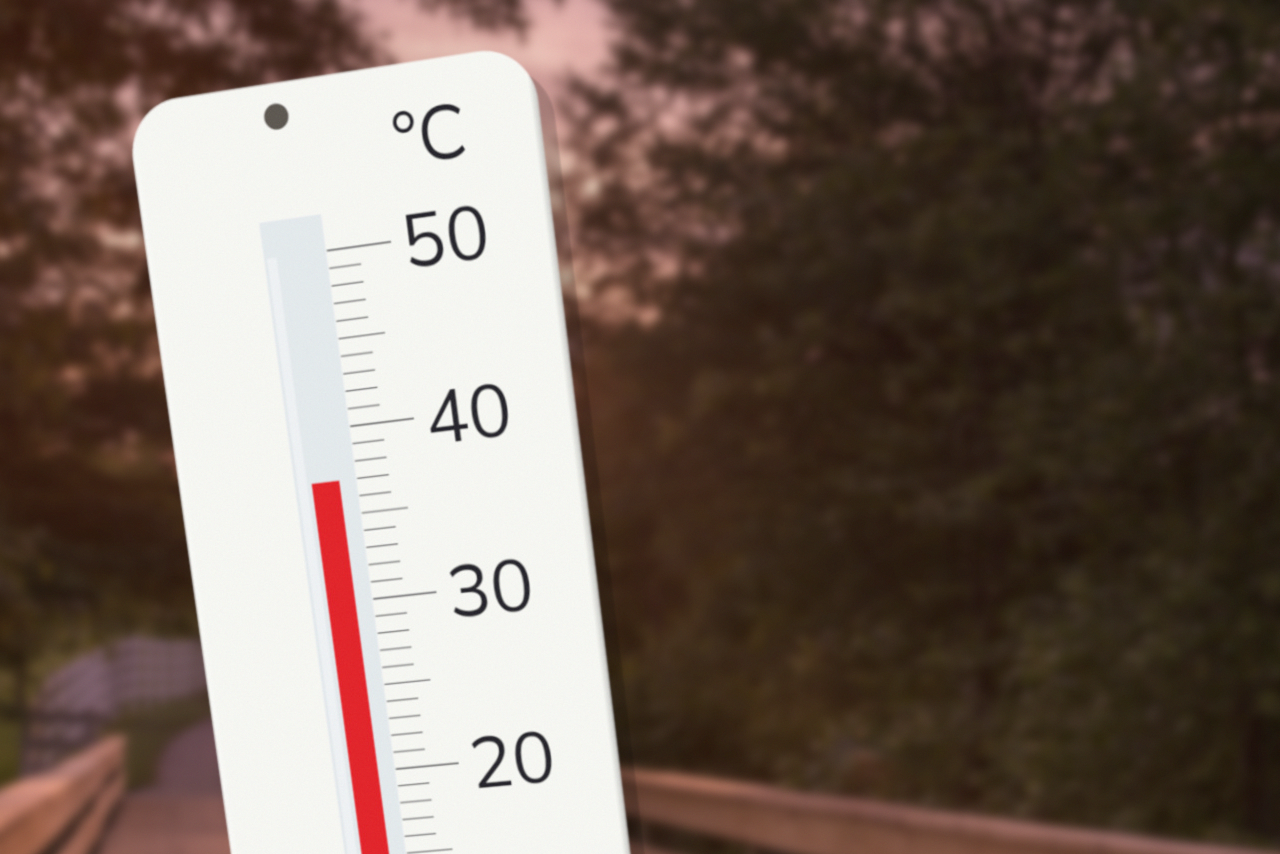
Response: {"value": 37, "unit": "°C"}
